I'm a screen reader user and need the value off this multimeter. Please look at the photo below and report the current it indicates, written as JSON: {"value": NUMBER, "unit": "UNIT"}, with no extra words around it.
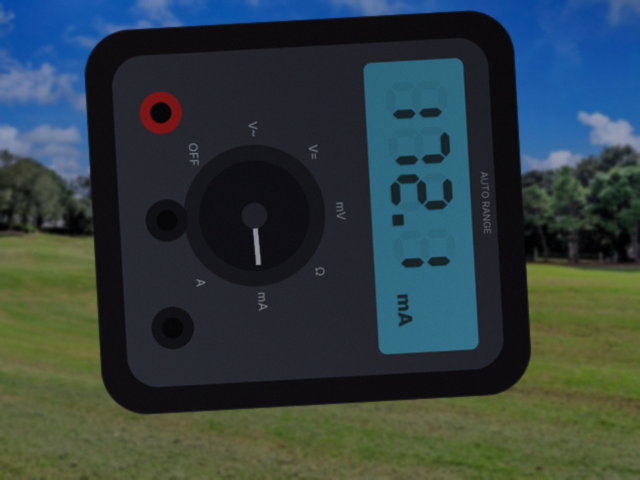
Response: {"value": 172.1, "unit": "mA"}
